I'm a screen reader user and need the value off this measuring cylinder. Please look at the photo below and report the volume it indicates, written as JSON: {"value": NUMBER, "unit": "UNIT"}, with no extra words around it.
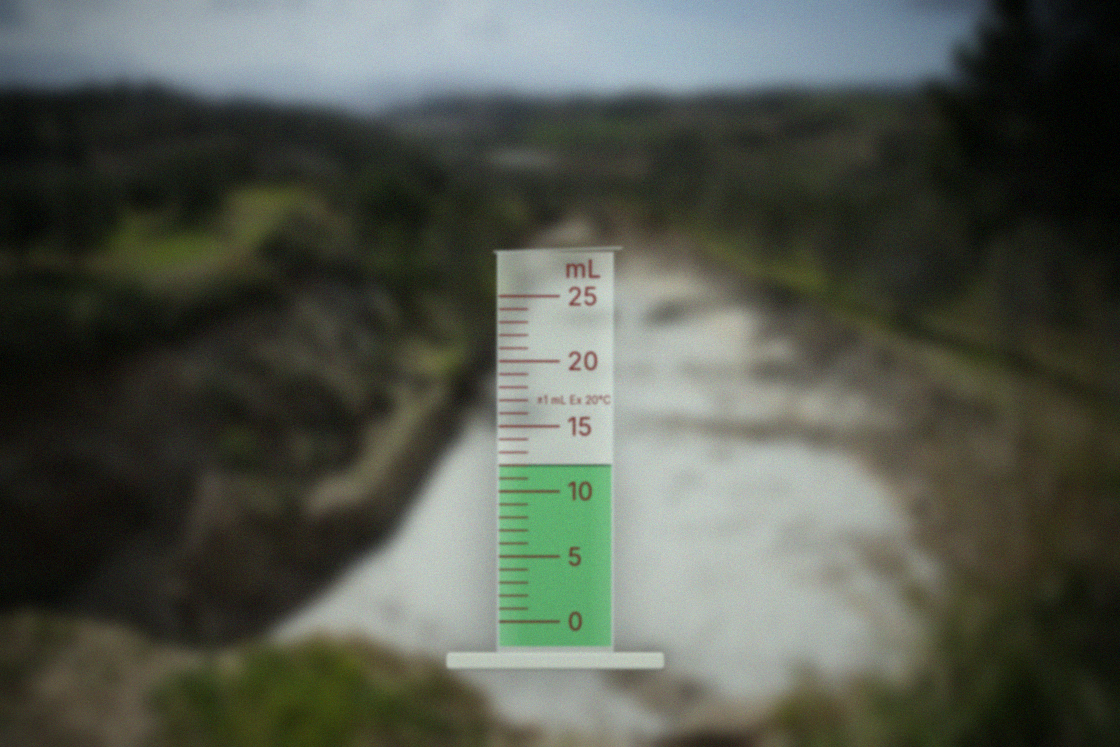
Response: {"value": 12, "unit": "mL"}
